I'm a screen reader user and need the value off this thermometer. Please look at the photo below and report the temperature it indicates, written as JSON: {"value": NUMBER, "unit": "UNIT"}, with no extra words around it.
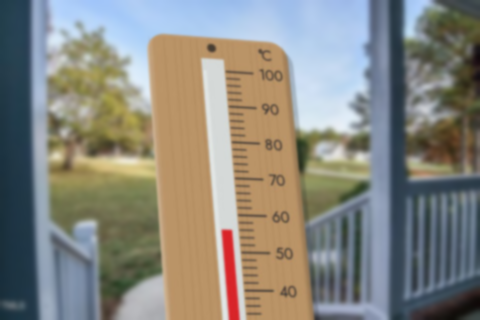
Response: {"value": 56, "unit": "°C"}
